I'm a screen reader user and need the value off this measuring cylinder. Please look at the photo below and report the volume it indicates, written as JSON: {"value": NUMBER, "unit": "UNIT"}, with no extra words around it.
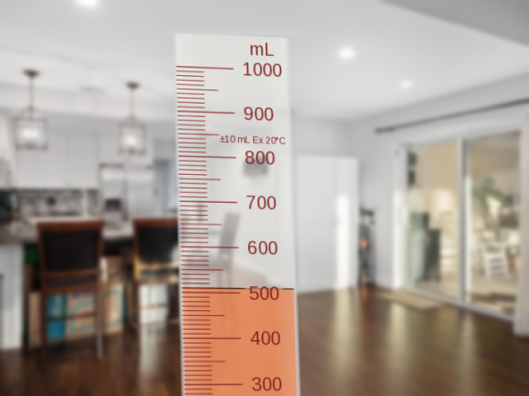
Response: {"value": 510, "unit": "mL"}
